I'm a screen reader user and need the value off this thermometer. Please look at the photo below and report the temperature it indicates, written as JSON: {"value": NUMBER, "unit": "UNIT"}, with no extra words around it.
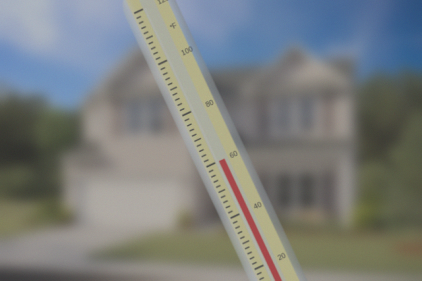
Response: {"value": 60, "unit": "°F"}
